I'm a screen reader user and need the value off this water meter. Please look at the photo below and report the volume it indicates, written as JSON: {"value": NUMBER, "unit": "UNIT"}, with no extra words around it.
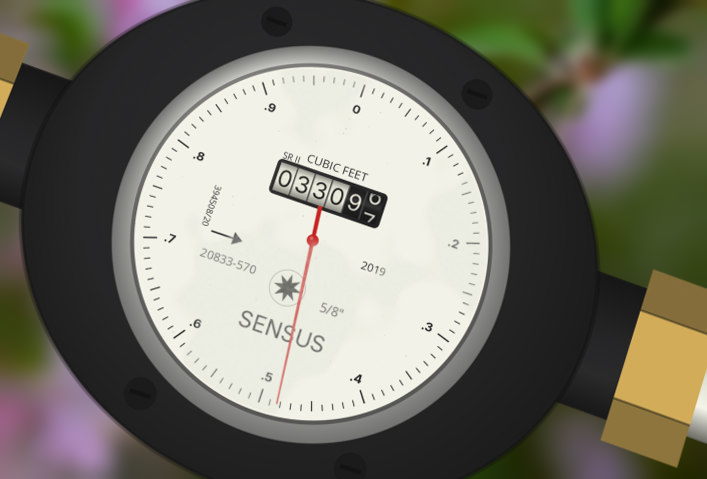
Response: {"value": 33096.48, "unit": "ft³"}
